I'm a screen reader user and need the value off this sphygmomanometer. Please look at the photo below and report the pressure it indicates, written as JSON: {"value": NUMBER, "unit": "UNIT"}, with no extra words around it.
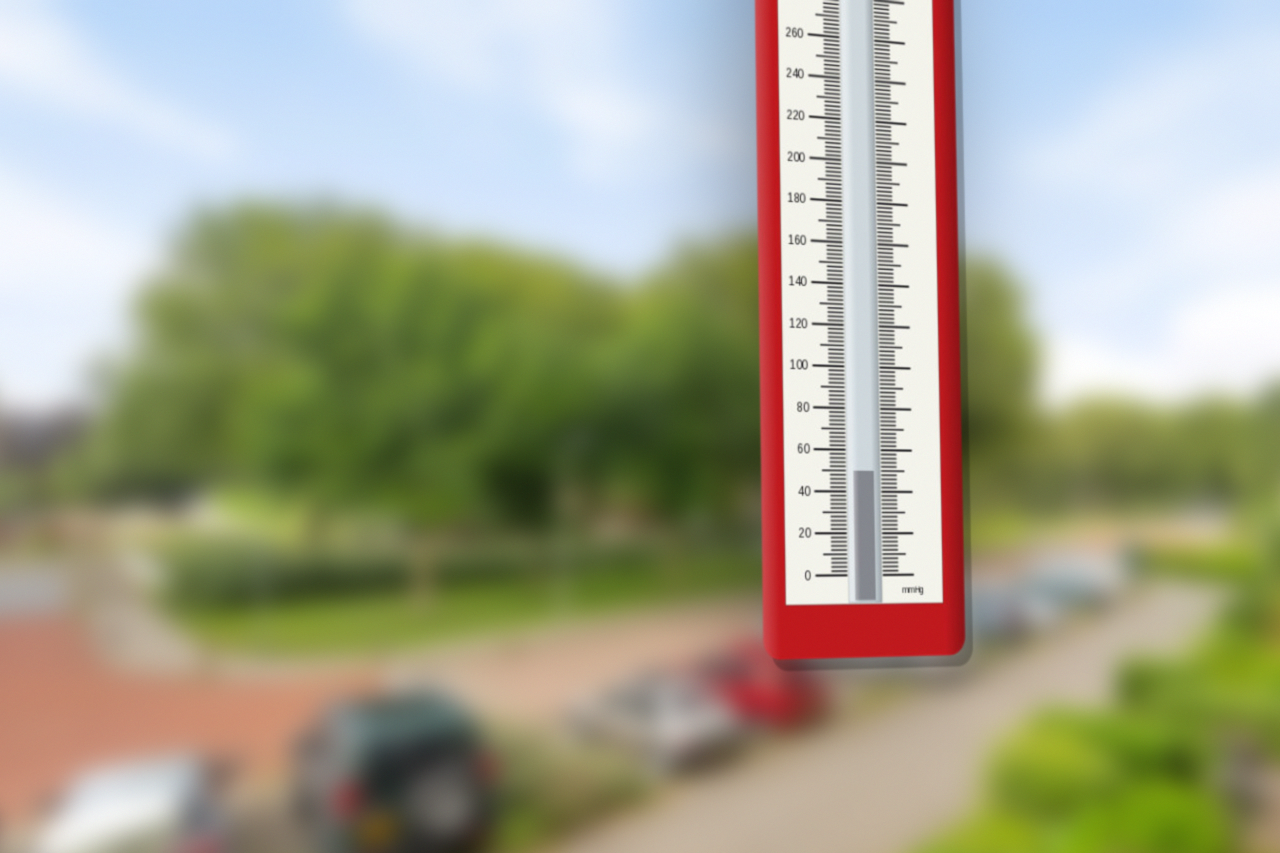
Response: {"value": 50, "unit": "mmHg"}
